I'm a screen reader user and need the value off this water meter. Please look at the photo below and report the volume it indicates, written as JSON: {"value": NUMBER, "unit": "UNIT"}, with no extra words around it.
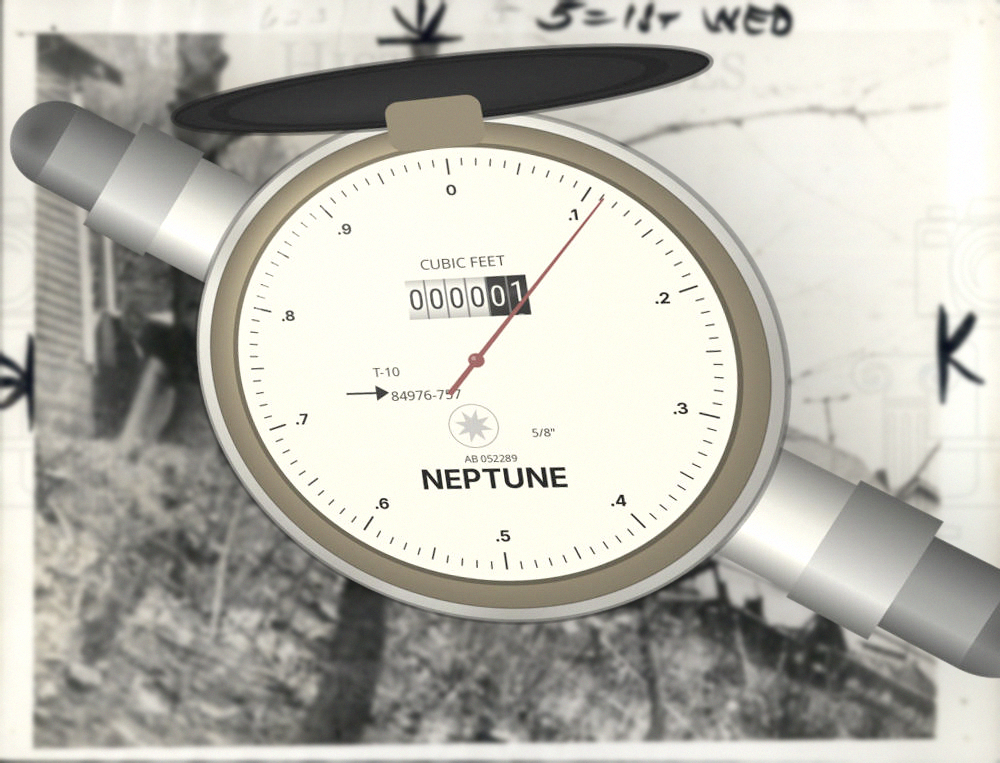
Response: {"value": 1.11, "unit": "ft³"}
